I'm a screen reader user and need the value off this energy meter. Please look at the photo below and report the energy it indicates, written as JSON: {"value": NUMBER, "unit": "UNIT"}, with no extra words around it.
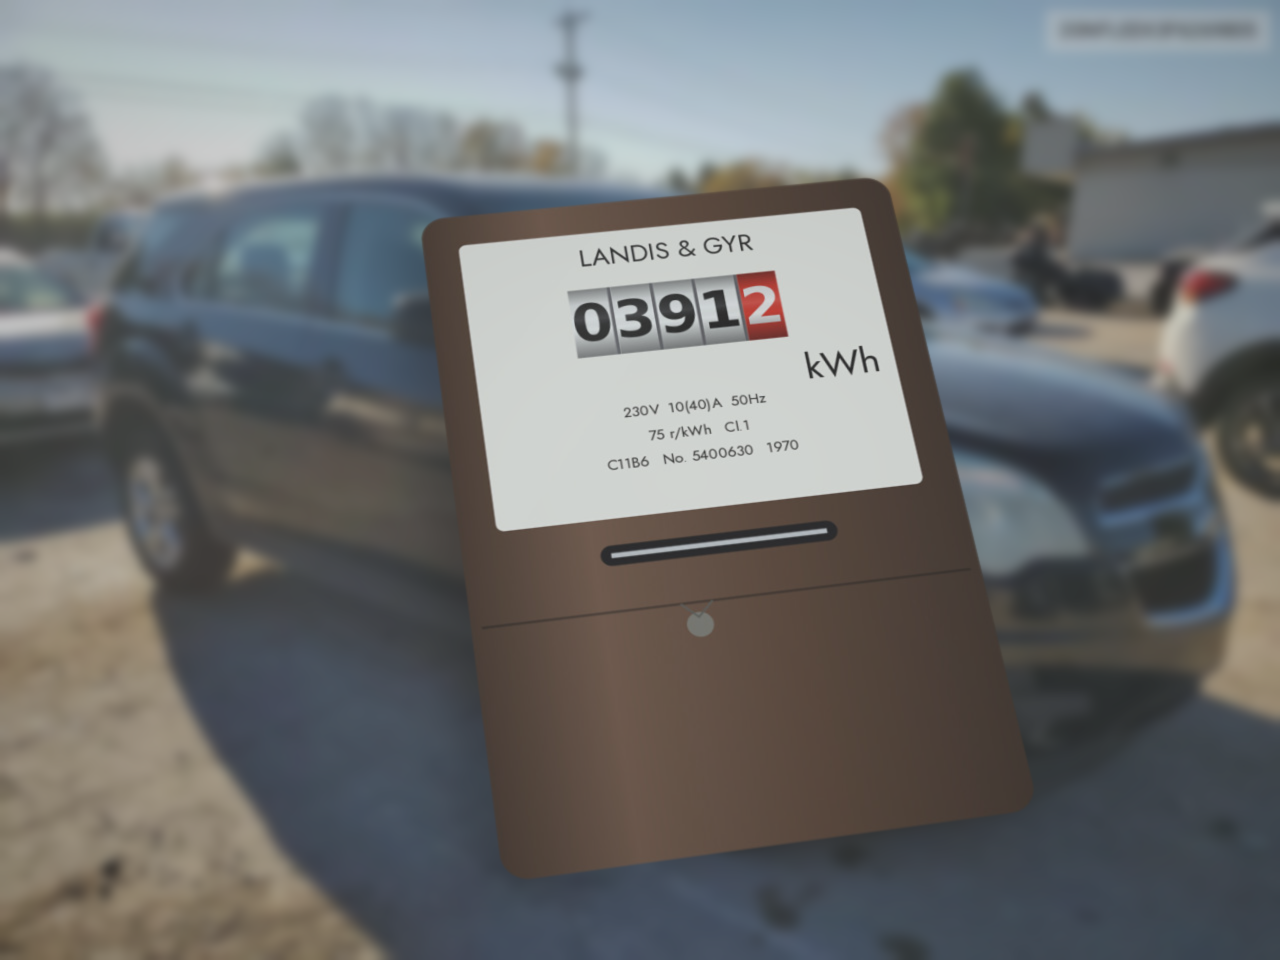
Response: {"value": 391.2, "unit": "kWh"}
